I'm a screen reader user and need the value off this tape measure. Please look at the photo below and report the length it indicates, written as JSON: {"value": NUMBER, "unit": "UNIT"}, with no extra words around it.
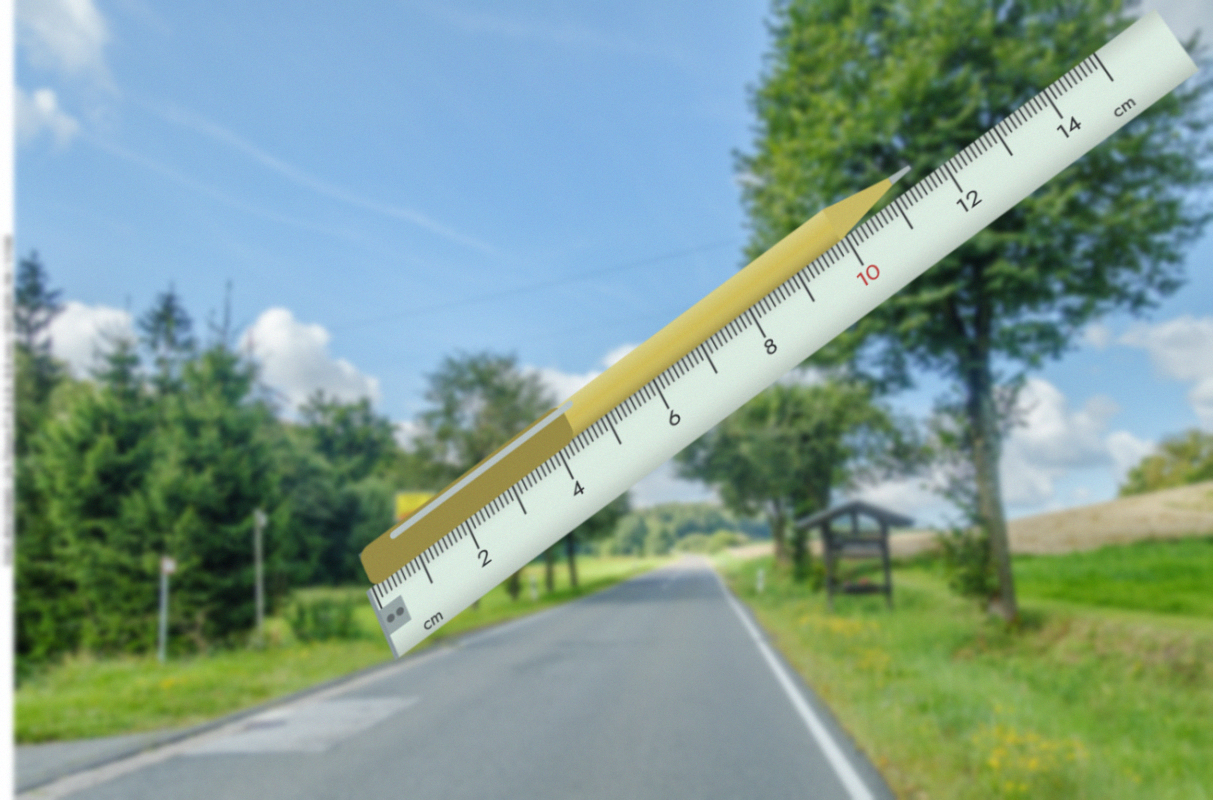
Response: {"value": 11.5, "unit": "cm"}
